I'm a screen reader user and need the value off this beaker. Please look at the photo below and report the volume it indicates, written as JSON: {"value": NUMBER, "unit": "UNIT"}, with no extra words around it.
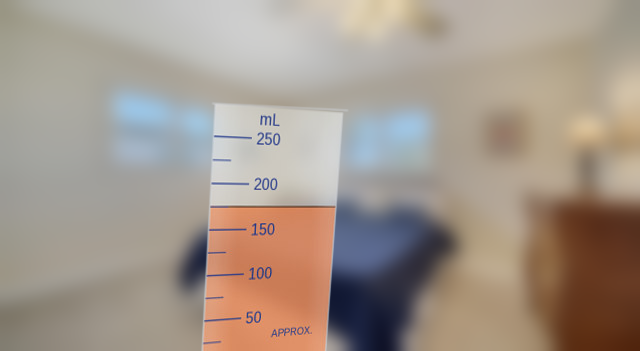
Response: {"value": 175, "unit": "mL"}
